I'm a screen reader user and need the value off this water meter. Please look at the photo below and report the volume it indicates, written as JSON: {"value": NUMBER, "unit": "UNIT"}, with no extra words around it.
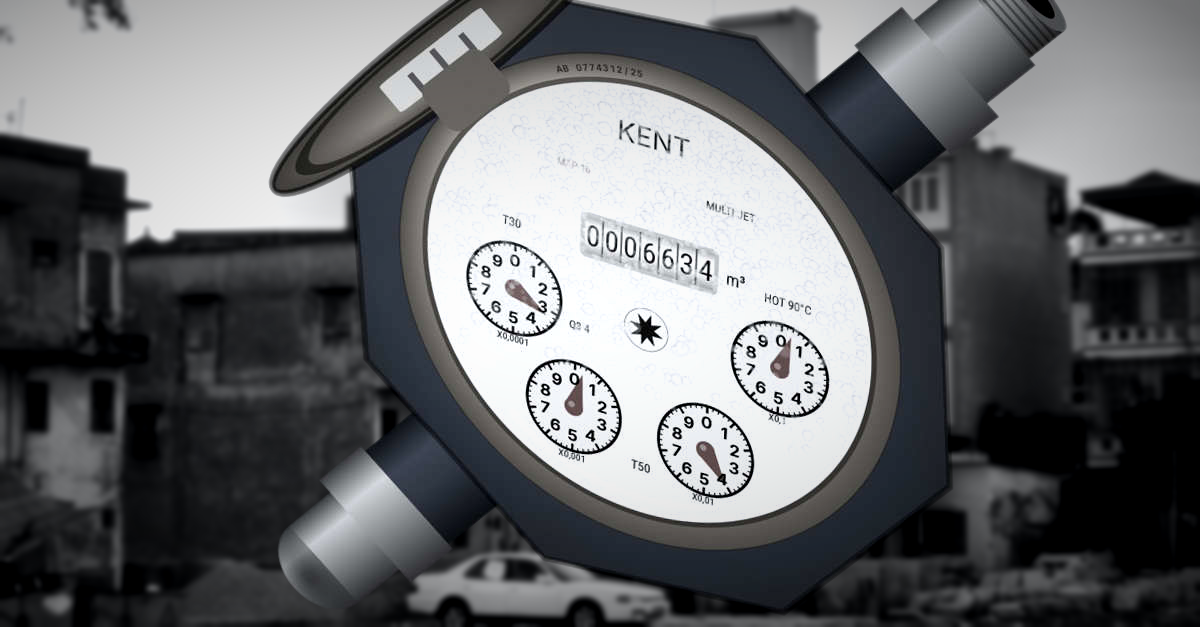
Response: {"value": 6634.0403, "unit": "m³"}
